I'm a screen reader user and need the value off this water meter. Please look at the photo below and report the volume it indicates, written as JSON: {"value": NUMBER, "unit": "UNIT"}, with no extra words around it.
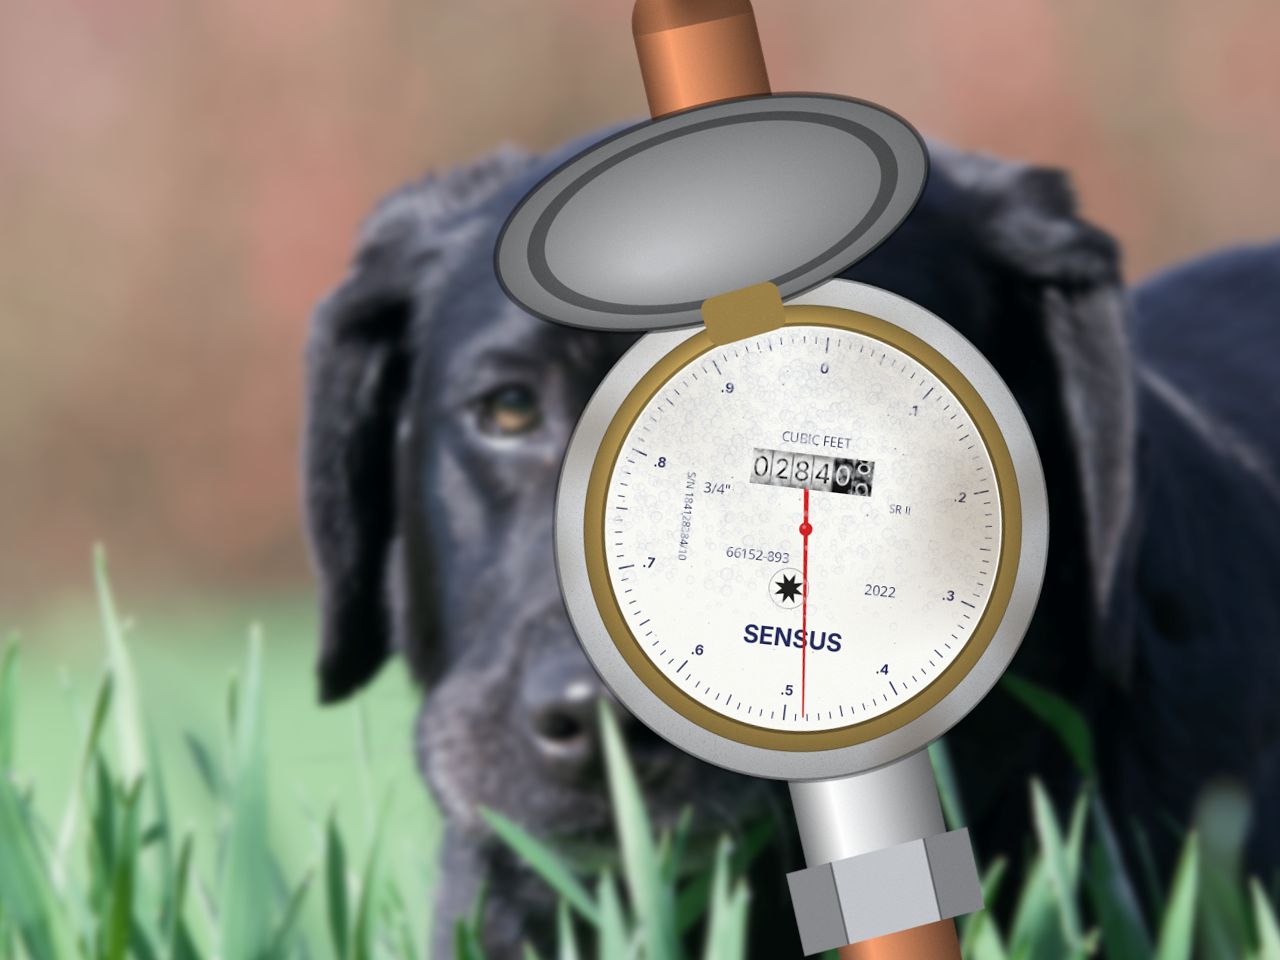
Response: {"value": 28408.48, "unit": "ft³"}
